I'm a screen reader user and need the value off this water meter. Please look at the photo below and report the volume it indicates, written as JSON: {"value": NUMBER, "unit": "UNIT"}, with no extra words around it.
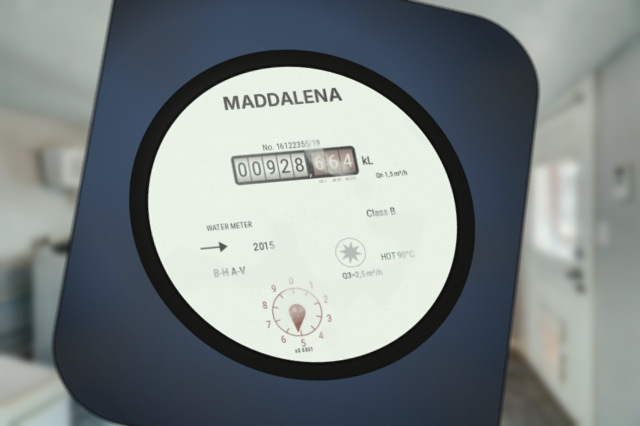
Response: {"value": 928.6645, "unit": "kL"}
